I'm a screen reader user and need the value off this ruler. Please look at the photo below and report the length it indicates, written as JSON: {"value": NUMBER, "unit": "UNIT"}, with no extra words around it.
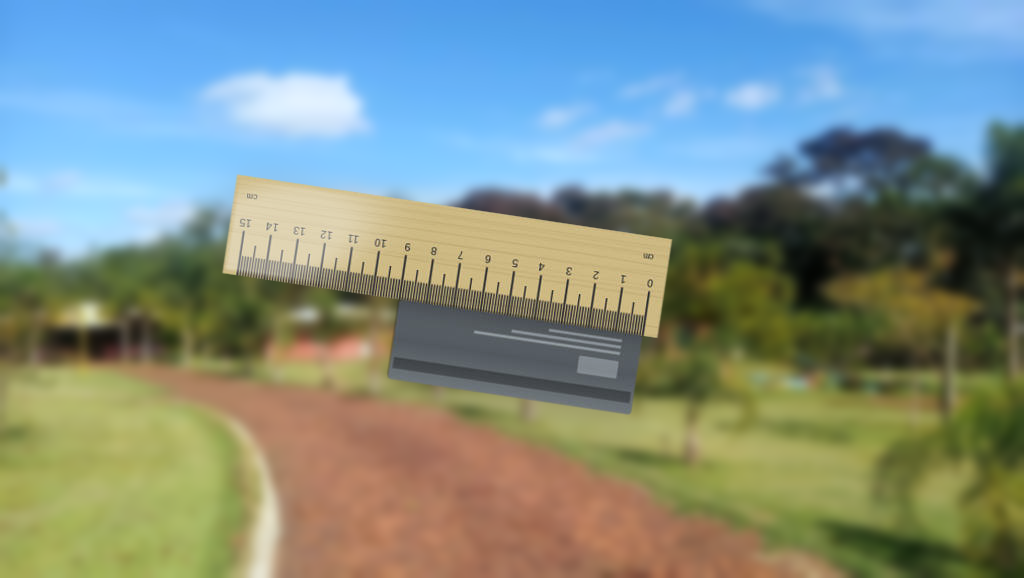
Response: {"value": 9, "unit": "cm"}
